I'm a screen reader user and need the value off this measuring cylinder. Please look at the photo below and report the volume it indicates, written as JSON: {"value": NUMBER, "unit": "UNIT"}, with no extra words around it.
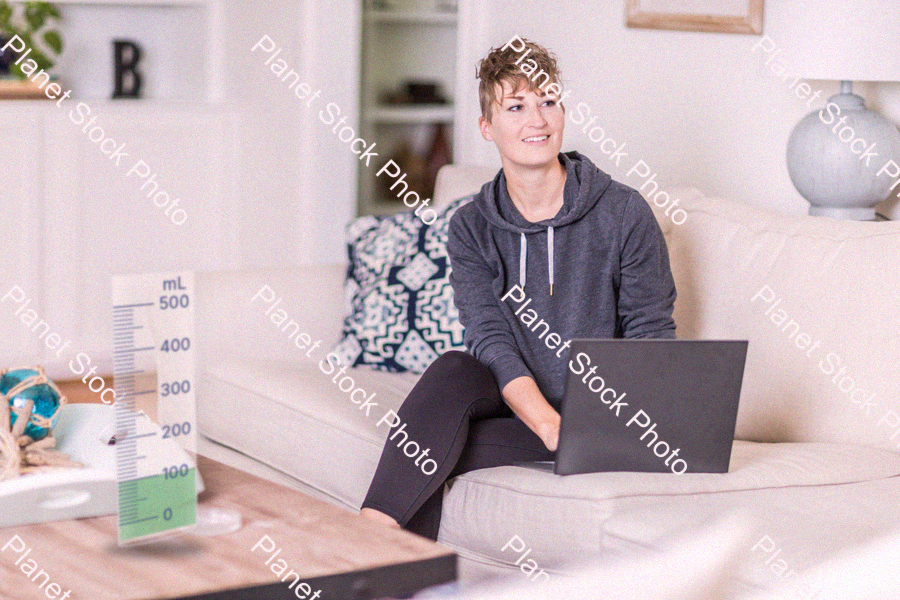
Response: {"value": 100, "unit": "mL"}
